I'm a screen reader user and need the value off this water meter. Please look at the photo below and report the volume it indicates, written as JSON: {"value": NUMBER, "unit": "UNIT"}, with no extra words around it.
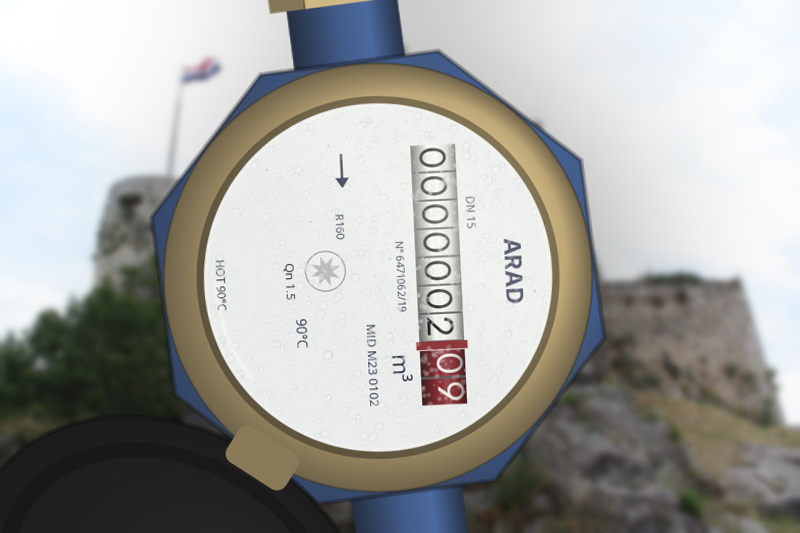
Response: {"value": 2.09, "unit": "m³"}
